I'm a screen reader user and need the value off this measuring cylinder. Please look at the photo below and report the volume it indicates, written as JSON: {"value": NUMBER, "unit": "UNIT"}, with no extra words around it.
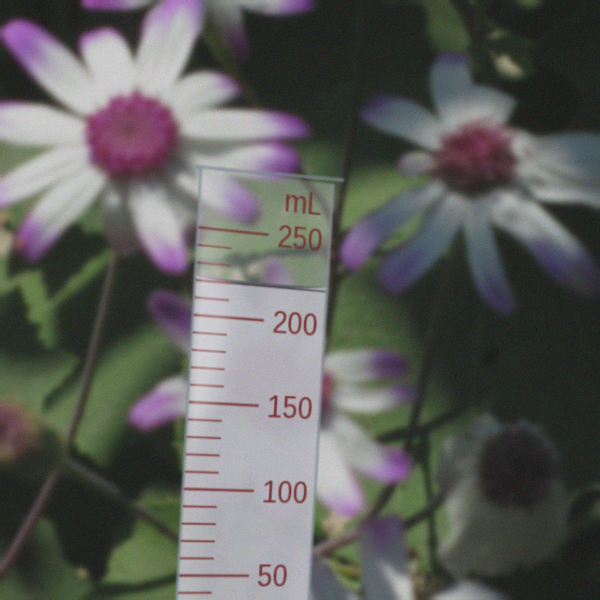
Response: {"value": 220, "unit": "mL"}
